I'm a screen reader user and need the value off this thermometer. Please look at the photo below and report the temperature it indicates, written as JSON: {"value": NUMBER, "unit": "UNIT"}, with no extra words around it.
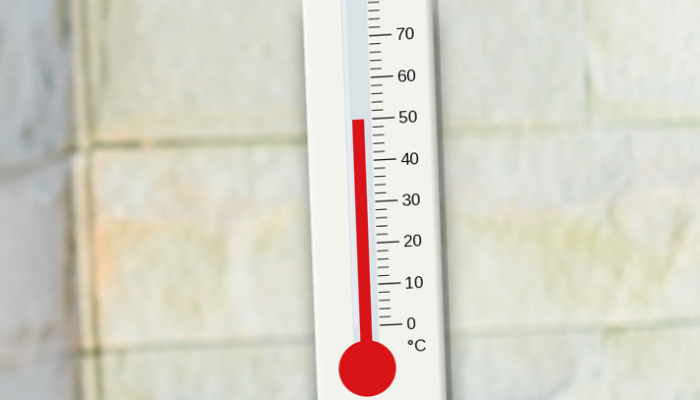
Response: {"value": 50, "unit": "°C"}
